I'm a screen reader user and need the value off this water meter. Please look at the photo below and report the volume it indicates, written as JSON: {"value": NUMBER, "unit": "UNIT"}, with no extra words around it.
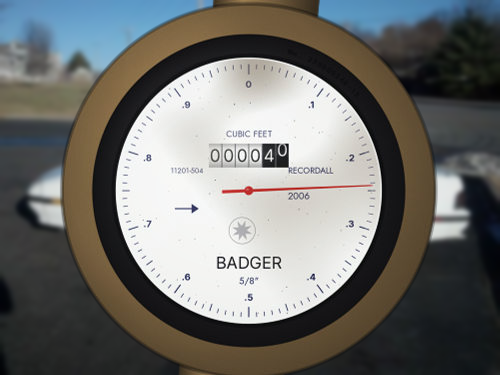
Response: {"value": 40.24, "unit": "ft³"}
